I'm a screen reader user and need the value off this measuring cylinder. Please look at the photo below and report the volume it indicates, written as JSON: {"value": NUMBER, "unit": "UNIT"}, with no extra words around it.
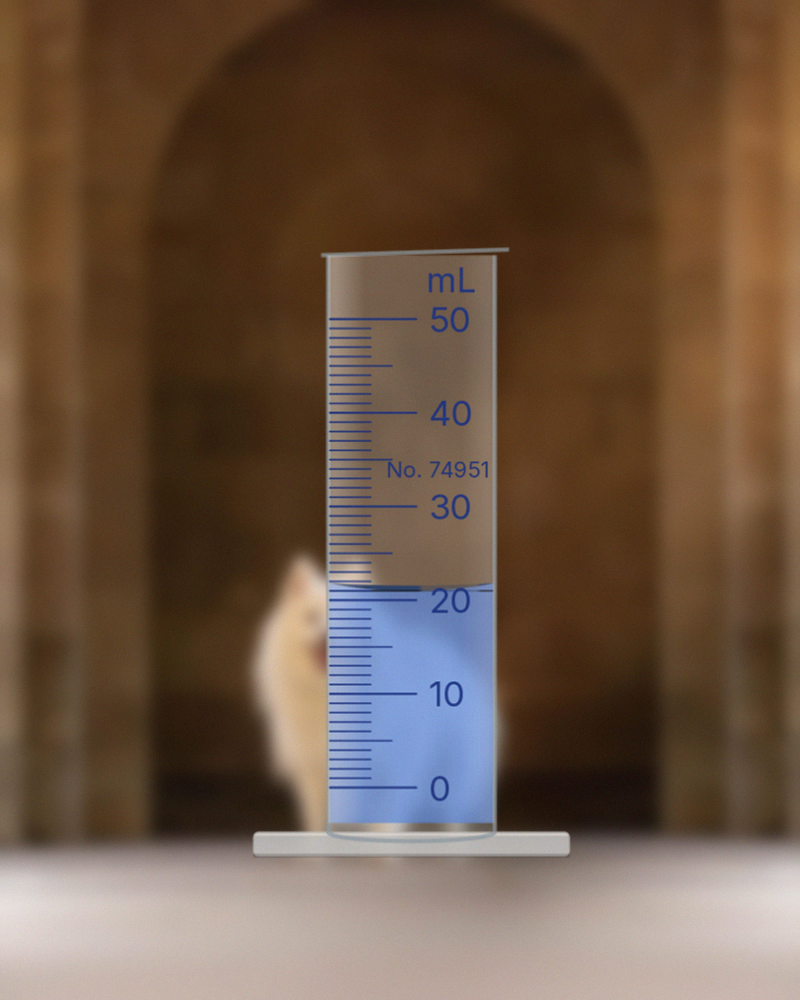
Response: {"value": 21, "unit": "mL"}
